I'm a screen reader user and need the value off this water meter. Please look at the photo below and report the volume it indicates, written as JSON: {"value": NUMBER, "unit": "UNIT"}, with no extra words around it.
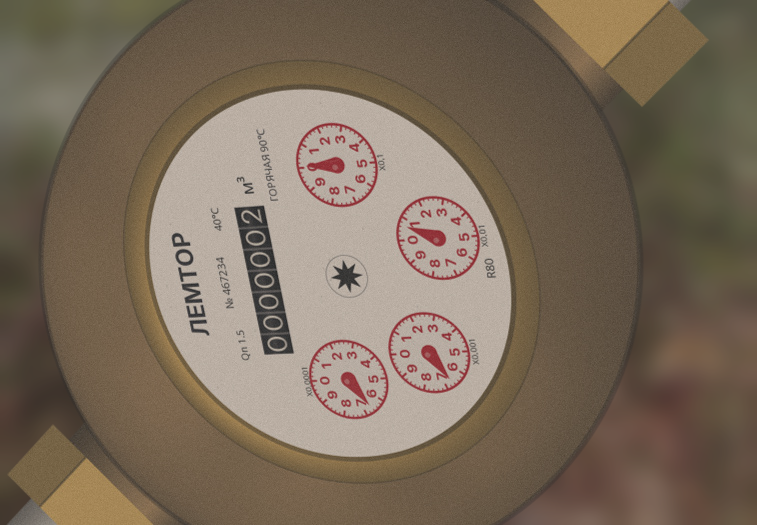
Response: {"value": 2.0066, "unit": "m³"}
